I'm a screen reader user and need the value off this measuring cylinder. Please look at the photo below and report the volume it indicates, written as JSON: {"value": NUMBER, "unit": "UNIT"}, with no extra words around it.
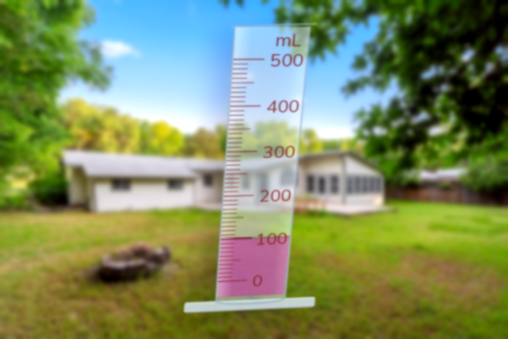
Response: {"value": 100, "unit": "mL"}
